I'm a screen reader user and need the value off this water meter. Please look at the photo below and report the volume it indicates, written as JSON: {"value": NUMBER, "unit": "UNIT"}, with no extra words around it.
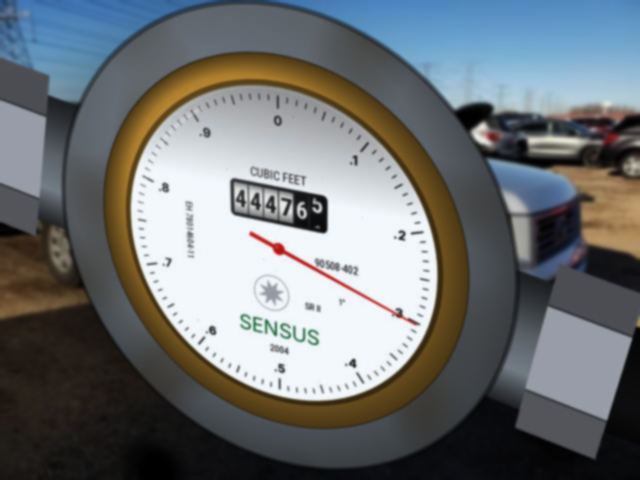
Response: {"value": 444765.30, "unit": "ft³"}
